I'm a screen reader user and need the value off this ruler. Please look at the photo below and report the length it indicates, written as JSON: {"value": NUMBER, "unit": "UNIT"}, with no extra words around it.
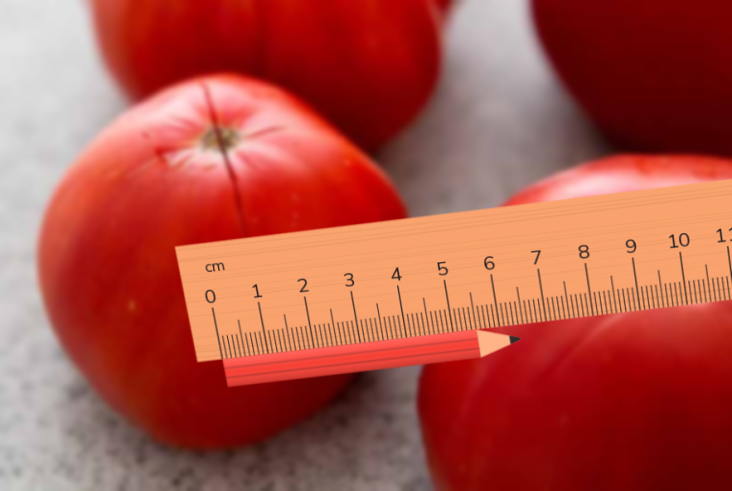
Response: {"value": 6.4, "unit": "cm"}
